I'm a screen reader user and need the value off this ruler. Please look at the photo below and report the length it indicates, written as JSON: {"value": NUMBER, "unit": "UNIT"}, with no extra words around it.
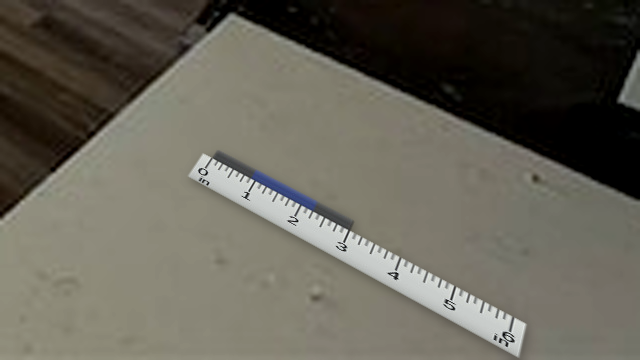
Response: {"value": 3, "unit": "in"}
